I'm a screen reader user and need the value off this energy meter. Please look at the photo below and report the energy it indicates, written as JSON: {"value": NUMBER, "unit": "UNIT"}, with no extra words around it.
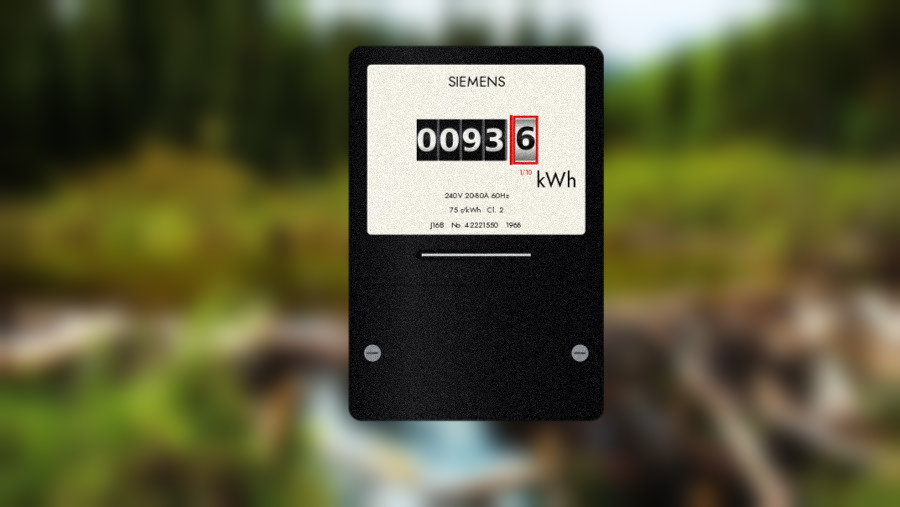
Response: {"value": 93.6, "unit": "kWh"}
